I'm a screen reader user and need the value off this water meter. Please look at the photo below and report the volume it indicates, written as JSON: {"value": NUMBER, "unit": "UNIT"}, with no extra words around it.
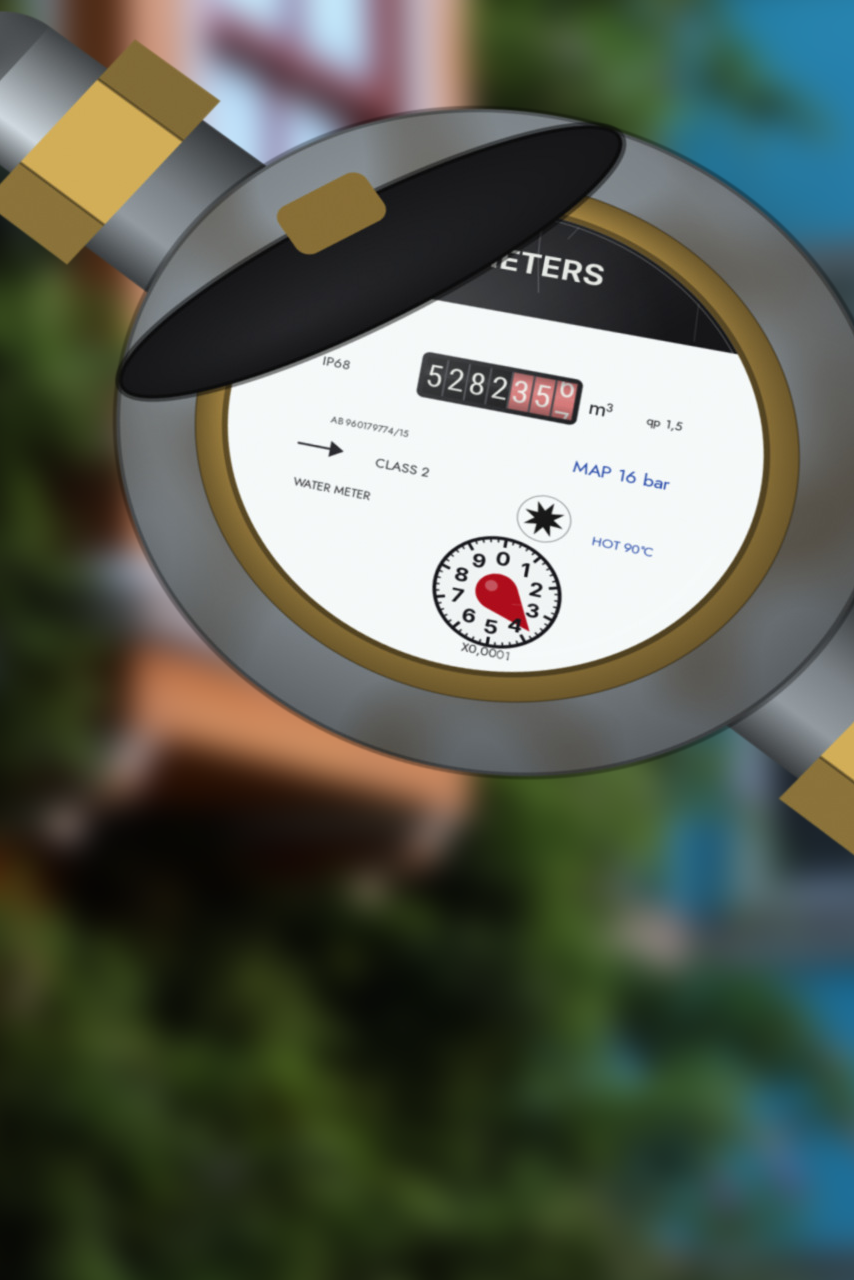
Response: {"value": 5282.3563, "unit": "m³"}
